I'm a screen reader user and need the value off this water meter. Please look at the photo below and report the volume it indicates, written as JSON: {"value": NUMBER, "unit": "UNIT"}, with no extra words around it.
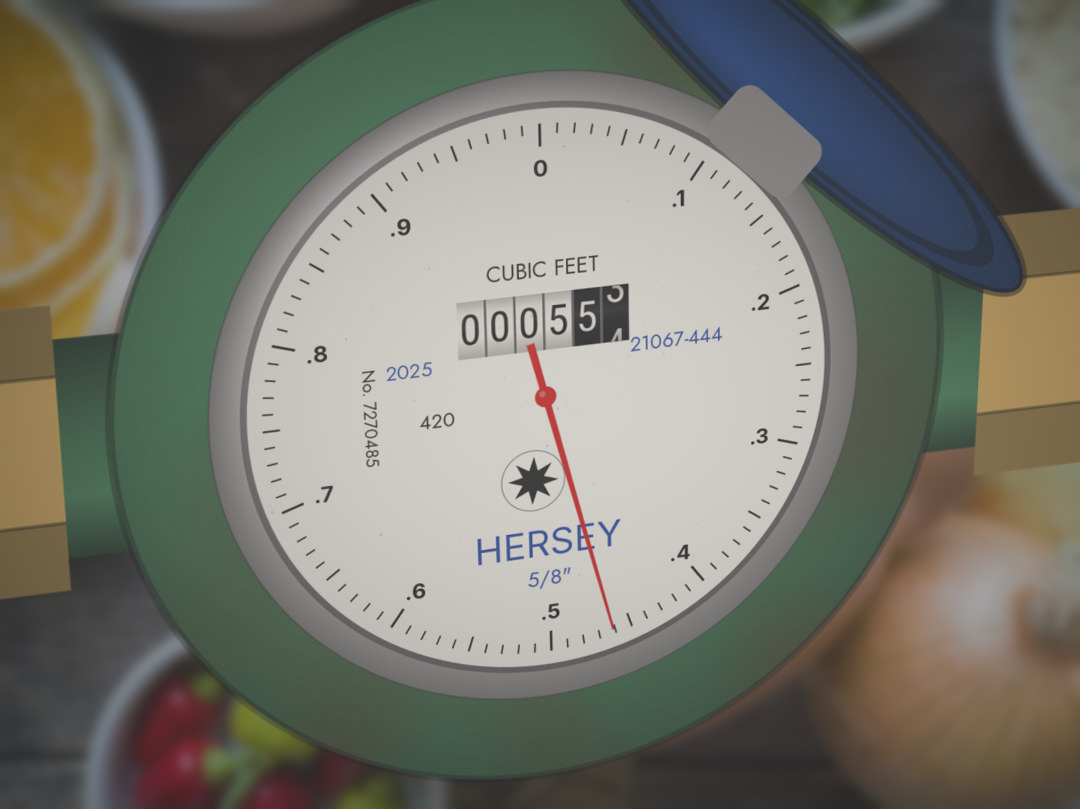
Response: {"value": 553.46, "unit": "ft³"}
